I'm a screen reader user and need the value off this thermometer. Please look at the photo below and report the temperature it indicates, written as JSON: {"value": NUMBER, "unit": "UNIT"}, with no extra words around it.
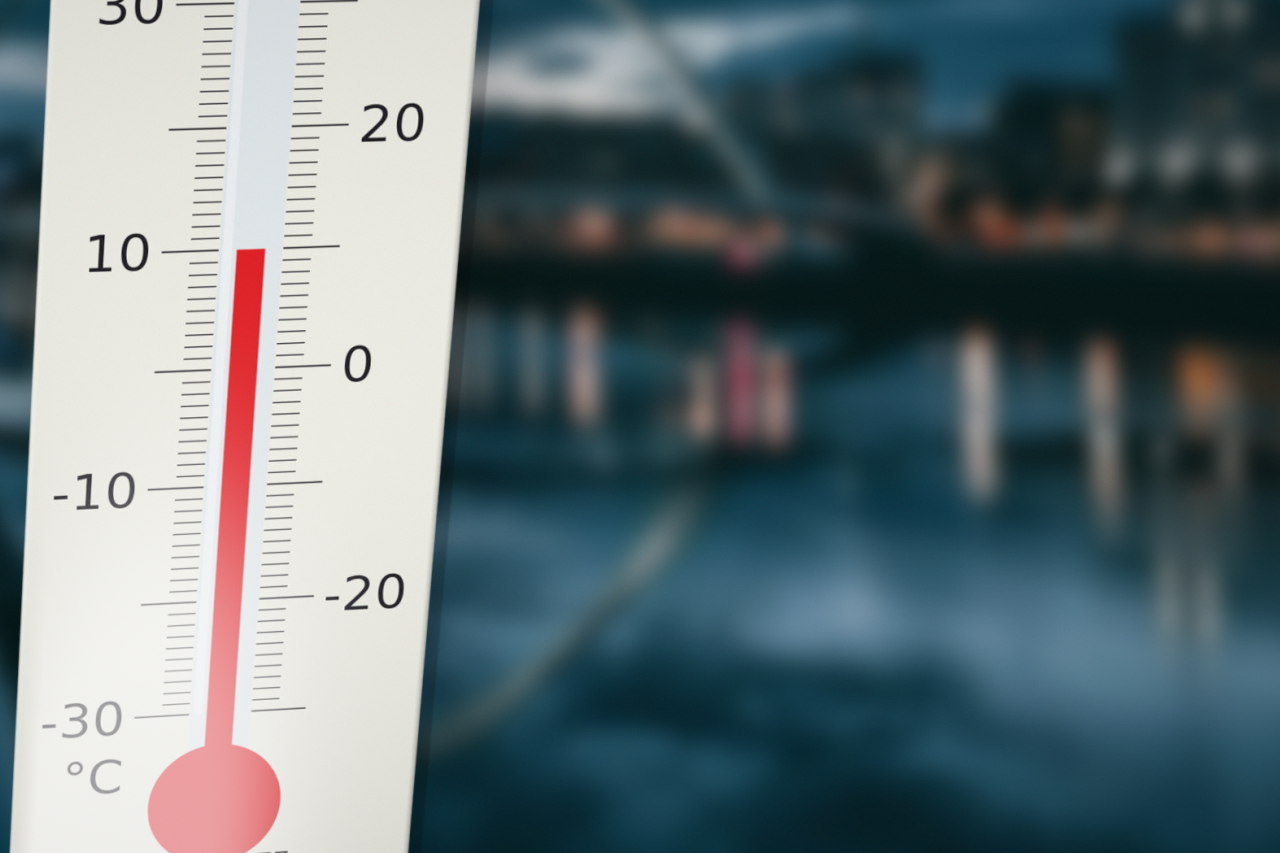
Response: {"value": 10, "unit": "°C"}
